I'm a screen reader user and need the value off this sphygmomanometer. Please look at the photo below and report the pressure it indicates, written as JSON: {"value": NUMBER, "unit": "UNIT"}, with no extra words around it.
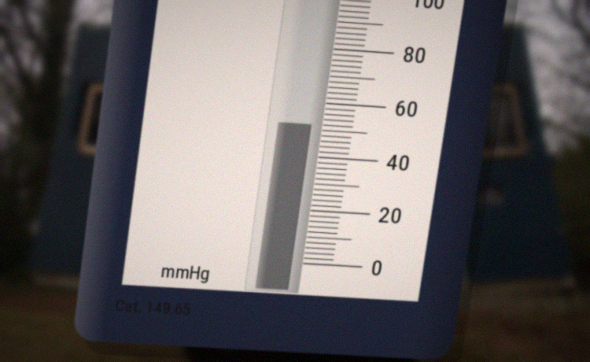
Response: {"value": 52, "unit": "mmHg"}
